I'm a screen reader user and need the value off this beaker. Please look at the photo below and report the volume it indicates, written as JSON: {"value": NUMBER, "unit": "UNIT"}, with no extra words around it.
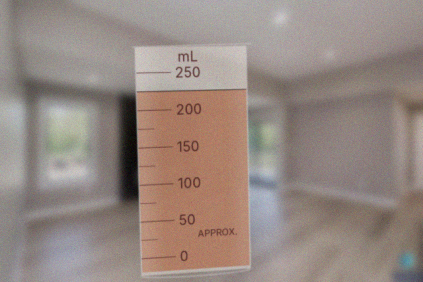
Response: {"value": 225, "unit": "mL"}
